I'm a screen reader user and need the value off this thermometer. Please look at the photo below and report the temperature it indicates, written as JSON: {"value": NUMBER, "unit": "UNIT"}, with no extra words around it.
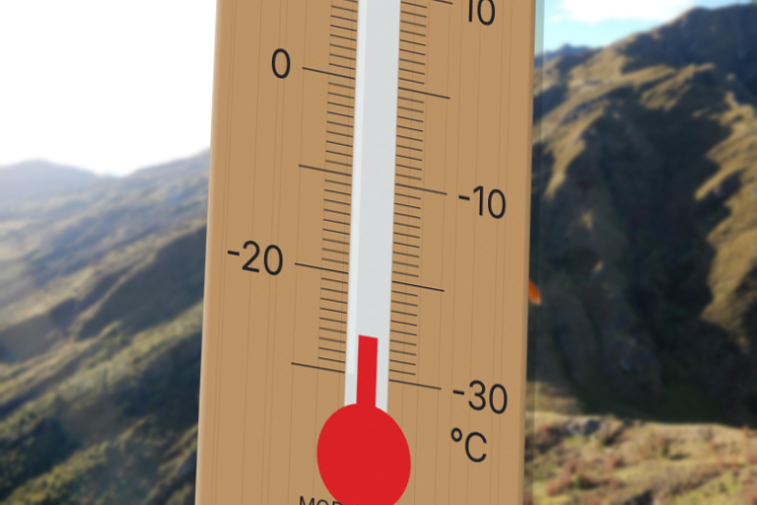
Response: {"value": -26, "unit": "°C"}
